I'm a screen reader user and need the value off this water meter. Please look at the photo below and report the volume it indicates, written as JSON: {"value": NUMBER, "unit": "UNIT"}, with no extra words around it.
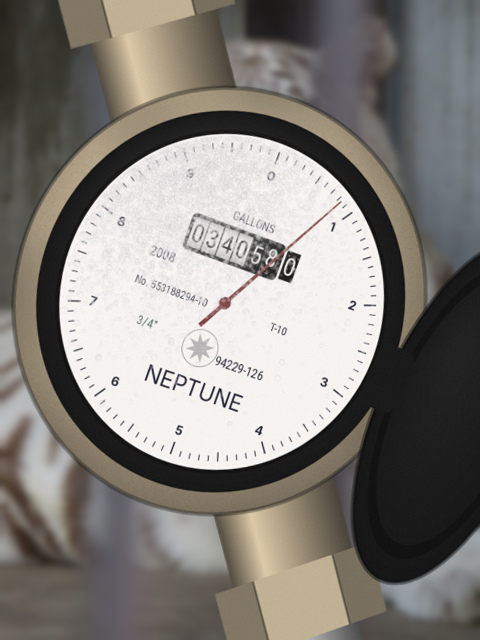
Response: {"value": 340580.8, "unit": "gal"}
